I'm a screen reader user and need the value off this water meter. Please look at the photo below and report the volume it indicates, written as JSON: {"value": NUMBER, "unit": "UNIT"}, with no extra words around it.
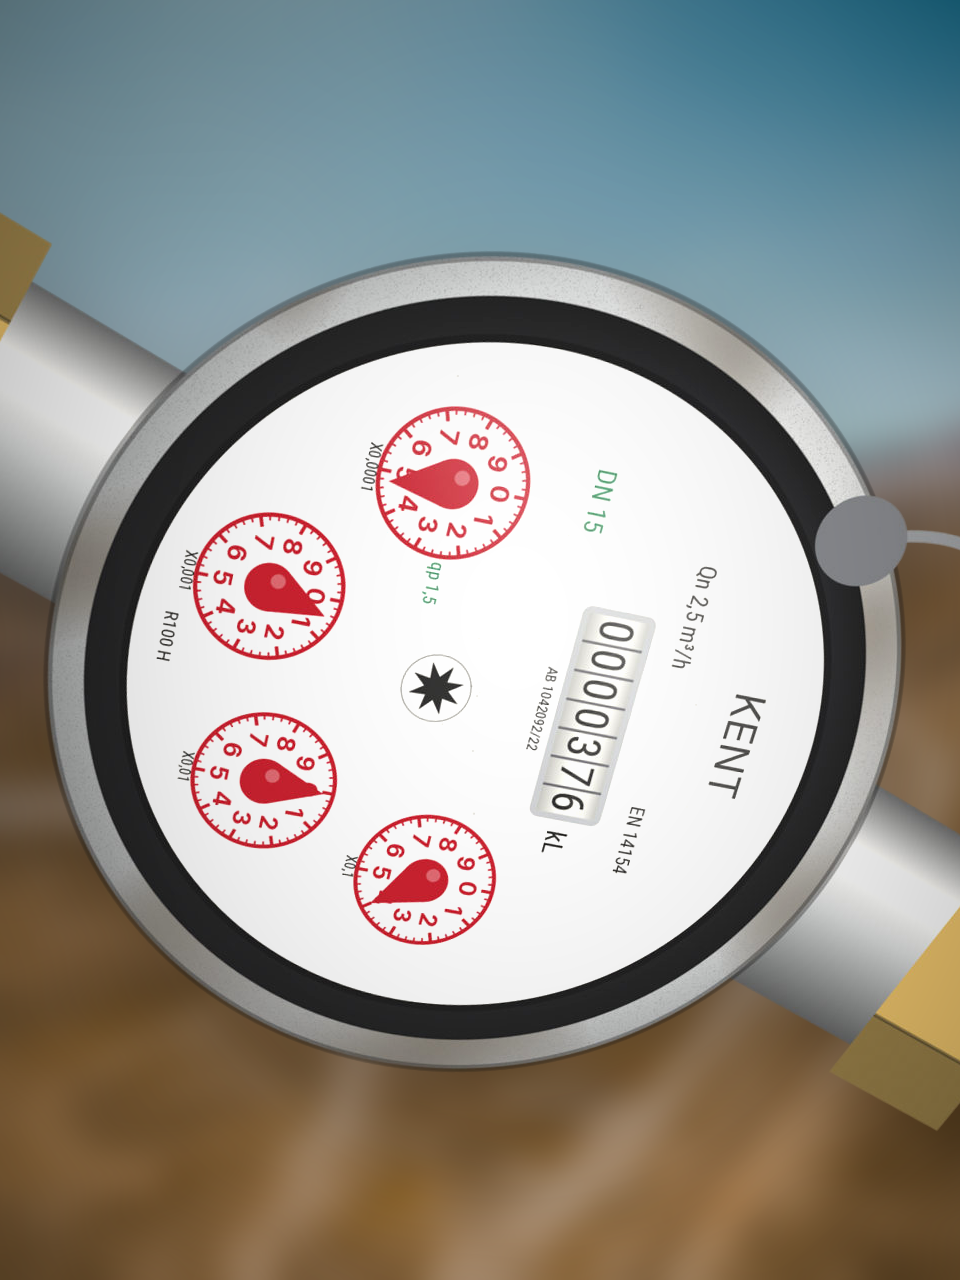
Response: {"value": 376.4004, "unit": "kL"}
